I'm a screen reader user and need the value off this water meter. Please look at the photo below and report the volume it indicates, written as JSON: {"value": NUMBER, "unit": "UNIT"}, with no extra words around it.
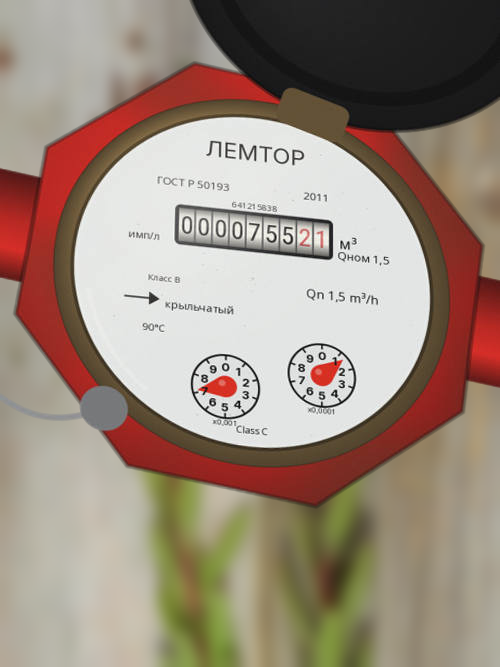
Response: {"value": 755.2171, "unit": "m³"}
